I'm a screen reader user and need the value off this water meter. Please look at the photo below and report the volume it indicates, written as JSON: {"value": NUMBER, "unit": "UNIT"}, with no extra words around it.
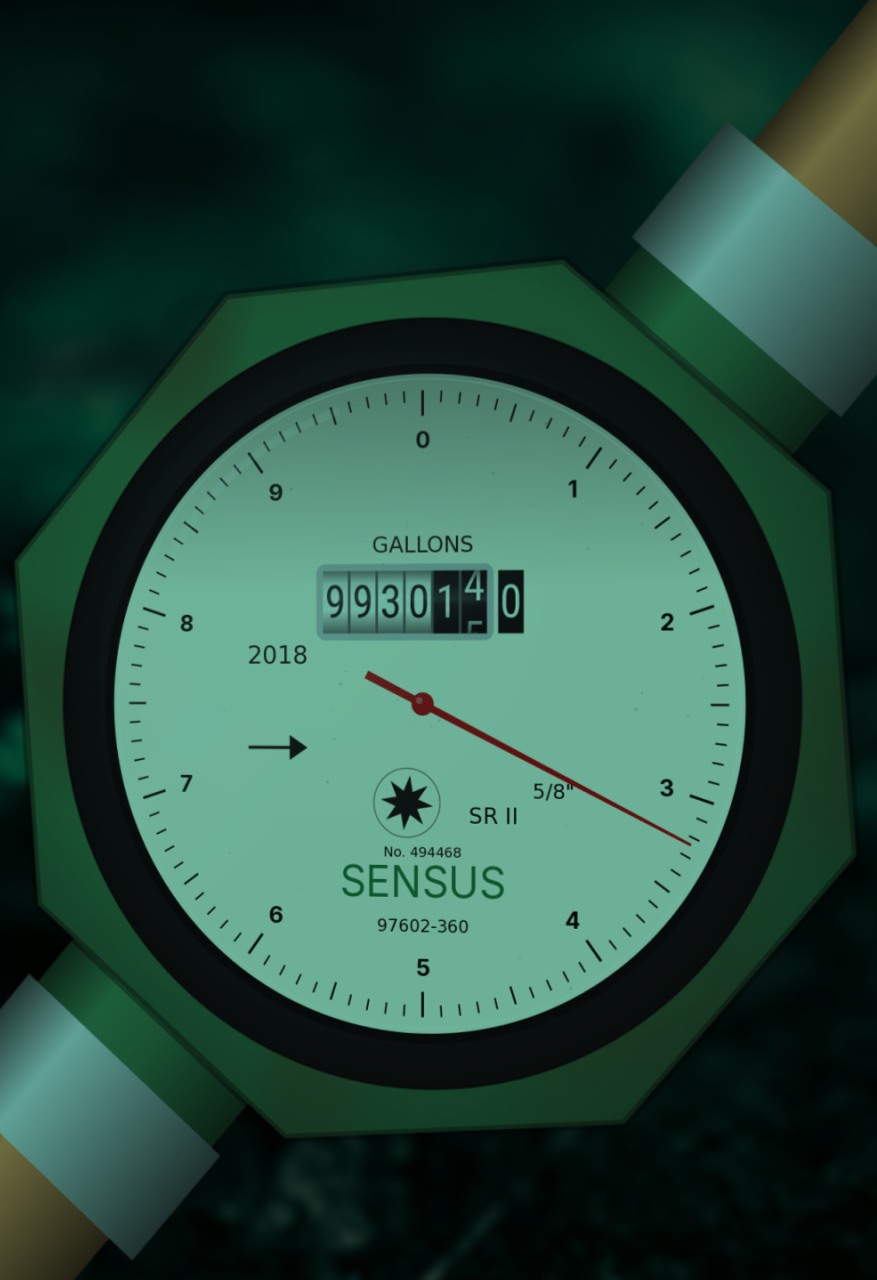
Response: {"value": 9930143.2, "unit": "gal"}
